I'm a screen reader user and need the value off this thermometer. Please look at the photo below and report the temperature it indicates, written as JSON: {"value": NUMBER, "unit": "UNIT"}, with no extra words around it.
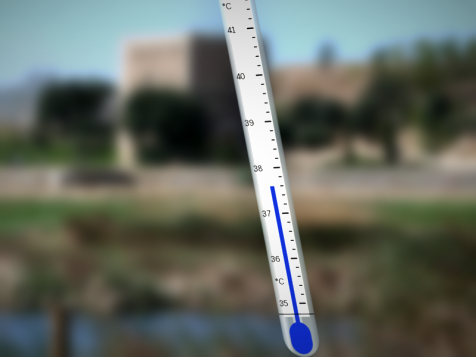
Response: {"value": 37.6, "unit": "°C"}
